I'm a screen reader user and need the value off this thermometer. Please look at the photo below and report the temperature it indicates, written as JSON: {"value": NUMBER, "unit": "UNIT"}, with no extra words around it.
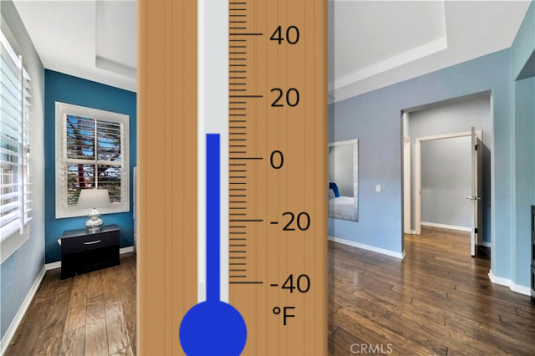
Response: {"value": 8, "unit": "°F"}
